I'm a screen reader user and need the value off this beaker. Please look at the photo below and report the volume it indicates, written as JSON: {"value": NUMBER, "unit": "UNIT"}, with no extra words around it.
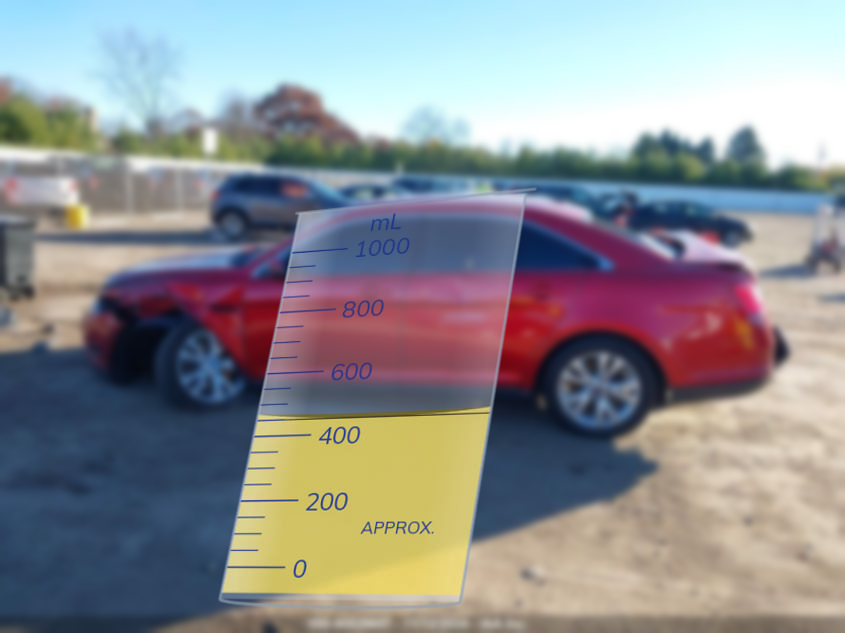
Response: {"value": 450, "unit": "mL"}
